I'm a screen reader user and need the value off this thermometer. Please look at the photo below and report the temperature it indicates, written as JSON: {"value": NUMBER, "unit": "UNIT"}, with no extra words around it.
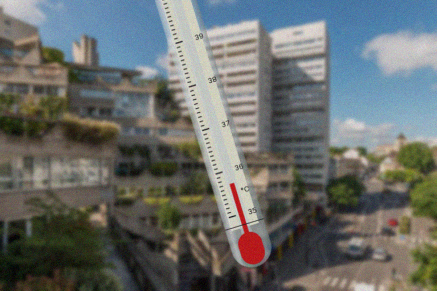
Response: {"value": 35.7, "unit": "°C"}
